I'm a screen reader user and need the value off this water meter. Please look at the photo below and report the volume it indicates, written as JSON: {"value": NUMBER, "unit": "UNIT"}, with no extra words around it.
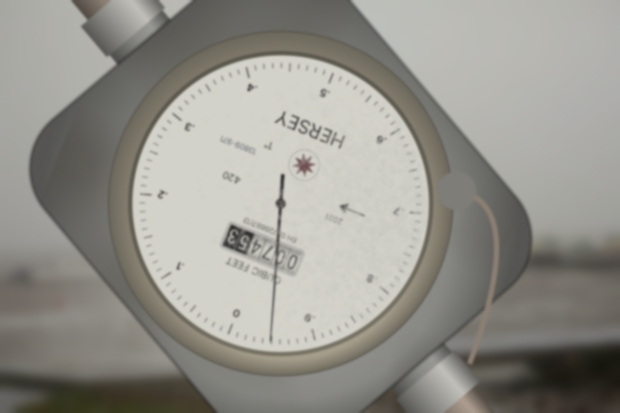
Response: {"value": 7452.95, "unit": "ft³"}
